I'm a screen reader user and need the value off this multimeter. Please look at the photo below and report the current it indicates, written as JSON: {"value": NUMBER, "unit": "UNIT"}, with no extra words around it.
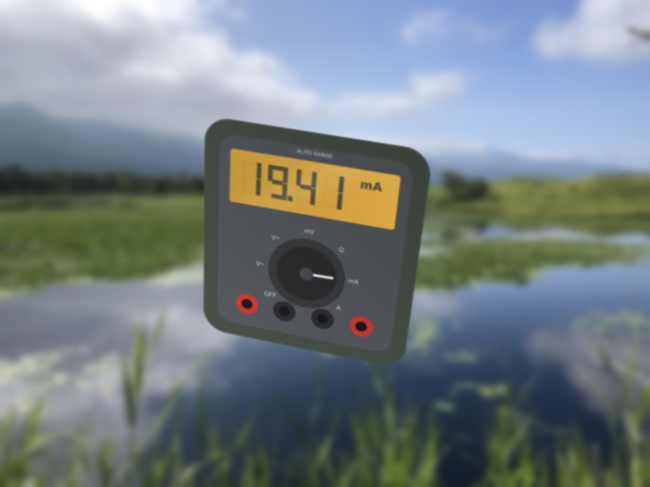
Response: {"value": 19.41, "unit": "mA"}
